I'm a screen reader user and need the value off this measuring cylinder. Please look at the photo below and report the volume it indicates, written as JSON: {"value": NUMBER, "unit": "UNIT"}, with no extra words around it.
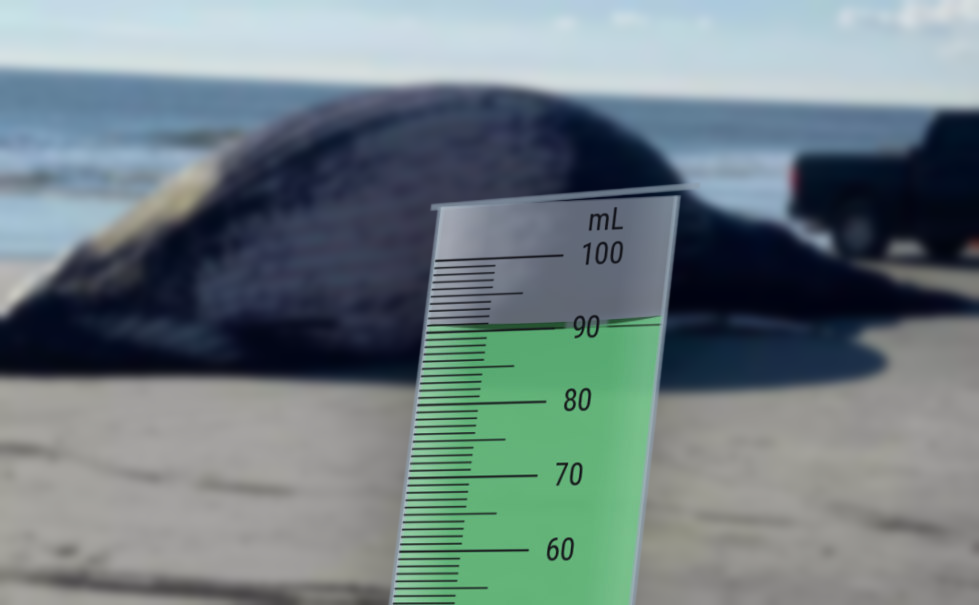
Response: {"value": 90, "unit": "mL"}
